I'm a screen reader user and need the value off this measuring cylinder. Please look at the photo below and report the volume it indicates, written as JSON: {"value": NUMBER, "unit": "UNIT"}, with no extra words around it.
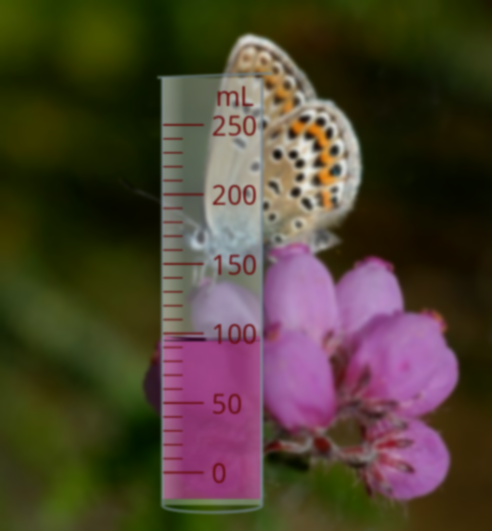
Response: {"value": 95, "unit": "mL"}
